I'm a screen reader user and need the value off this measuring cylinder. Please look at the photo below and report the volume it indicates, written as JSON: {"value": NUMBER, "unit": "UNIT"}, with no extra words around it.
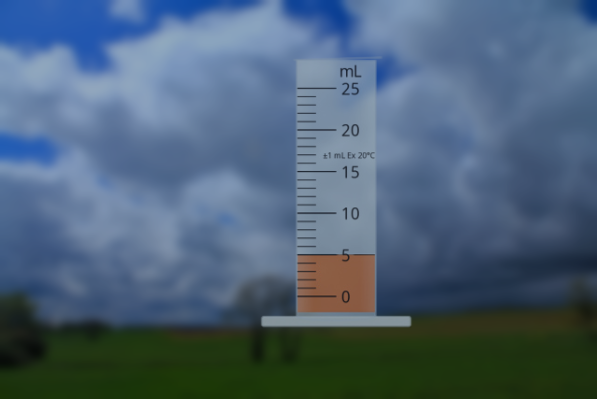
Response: {"value": 5, "unit": "mL"}
